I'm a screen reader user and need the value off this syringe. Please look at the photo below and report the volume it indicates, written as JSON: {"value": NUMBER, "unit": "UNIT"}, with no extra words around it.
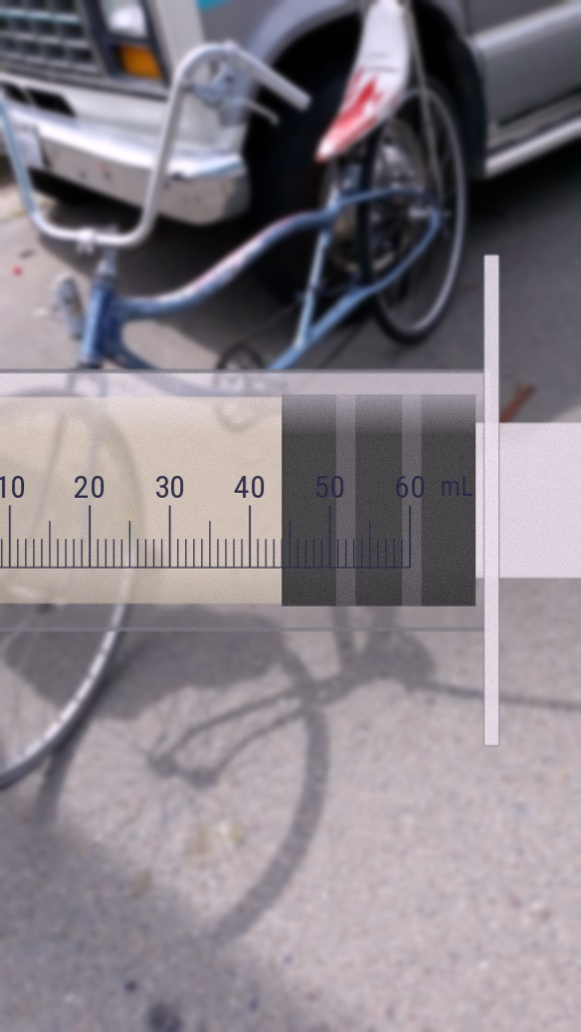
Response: {"value": 44, "unit": "mL"}
